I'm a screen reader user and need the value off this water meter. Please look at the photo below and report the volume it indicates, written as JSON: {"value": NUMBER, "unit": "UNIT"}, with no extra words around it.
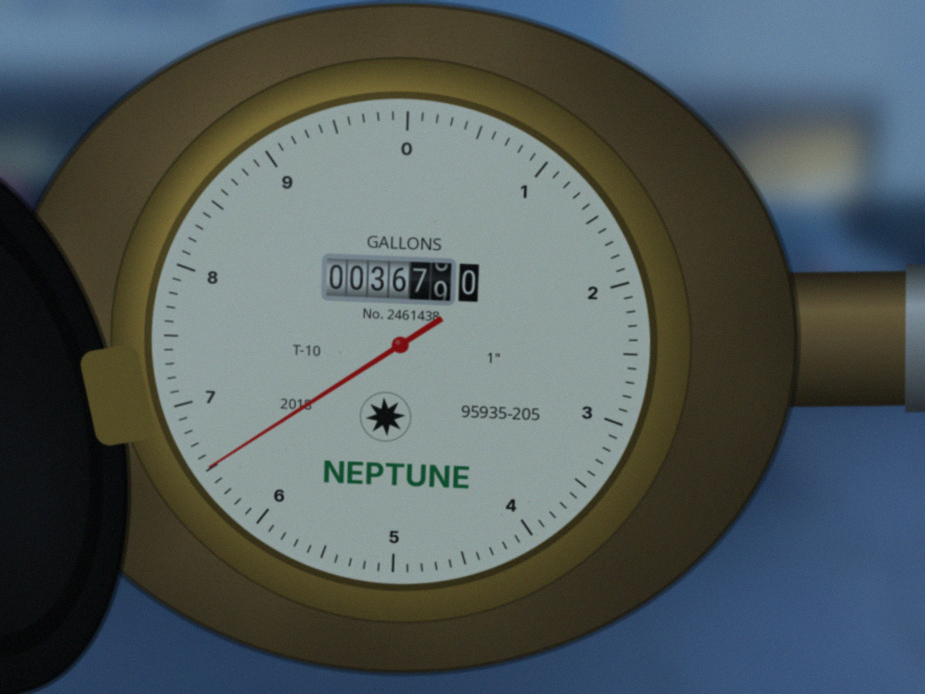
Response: {"value": 36786.5, "unit": "gal"}
